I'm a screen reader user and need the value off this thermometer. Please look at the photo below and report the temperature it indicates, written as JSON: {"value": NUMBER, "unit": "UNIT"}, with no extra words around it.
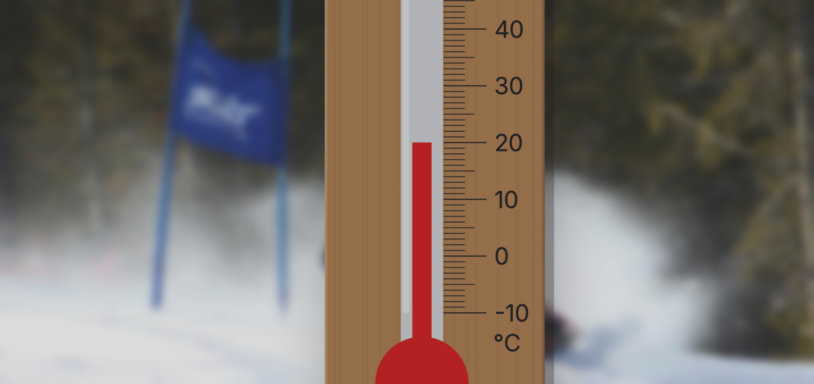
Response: {"value": 20, "unit": "°C"}
